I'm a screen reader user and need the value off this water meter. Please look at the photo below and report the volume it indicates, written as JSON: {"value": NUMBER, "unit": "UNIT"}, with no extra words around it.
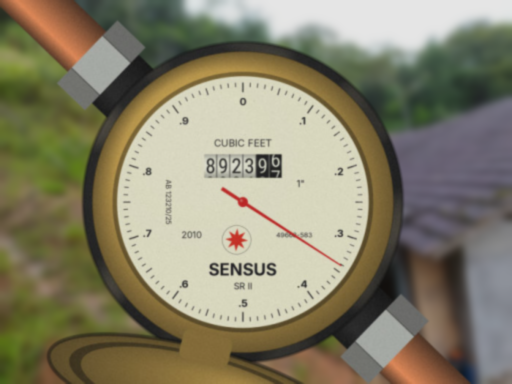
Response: {"value": 892396.34, "unit": "ft³"}
